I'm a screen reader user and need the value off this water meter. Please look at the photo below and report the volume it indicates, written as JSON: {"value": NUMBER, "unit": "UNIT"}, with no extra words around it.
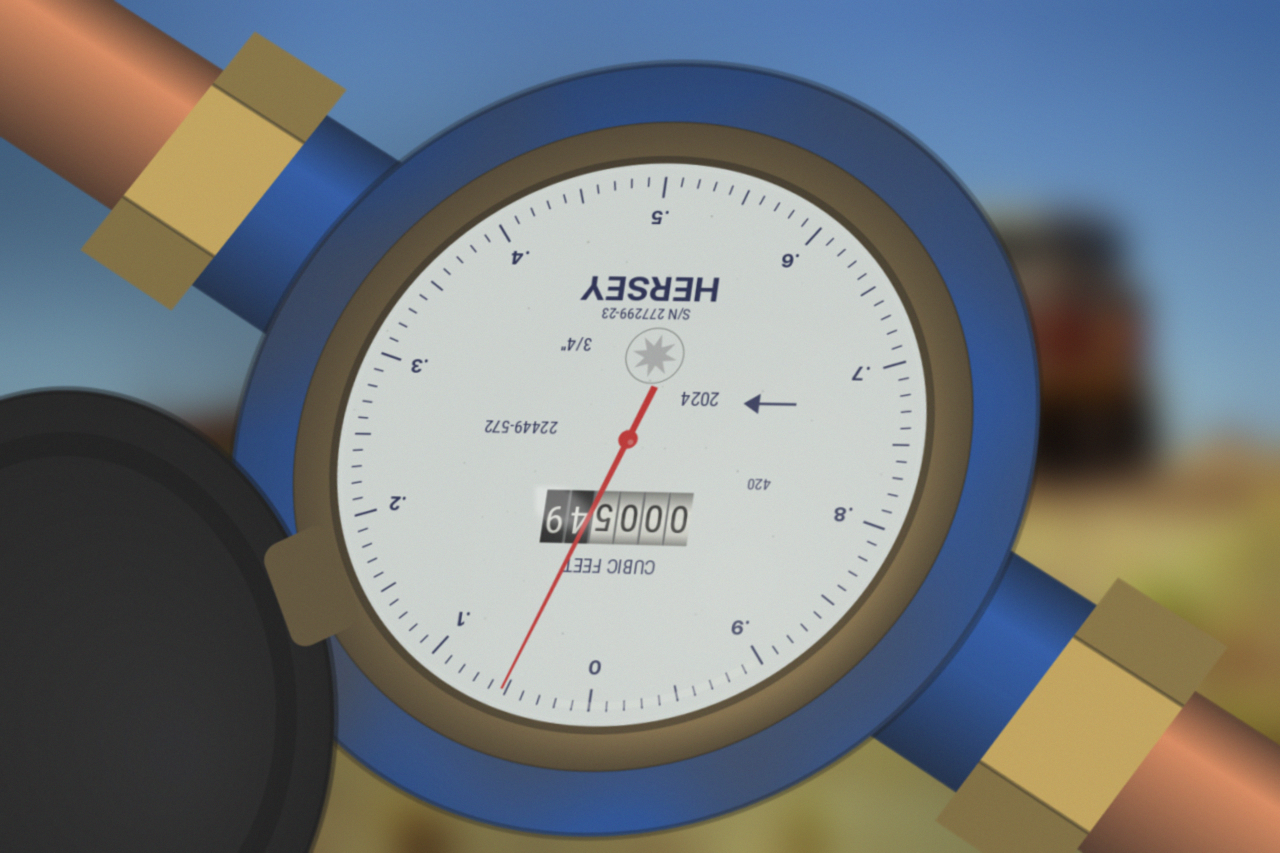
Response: {"value": 549.05, "unit": "ft³"}
